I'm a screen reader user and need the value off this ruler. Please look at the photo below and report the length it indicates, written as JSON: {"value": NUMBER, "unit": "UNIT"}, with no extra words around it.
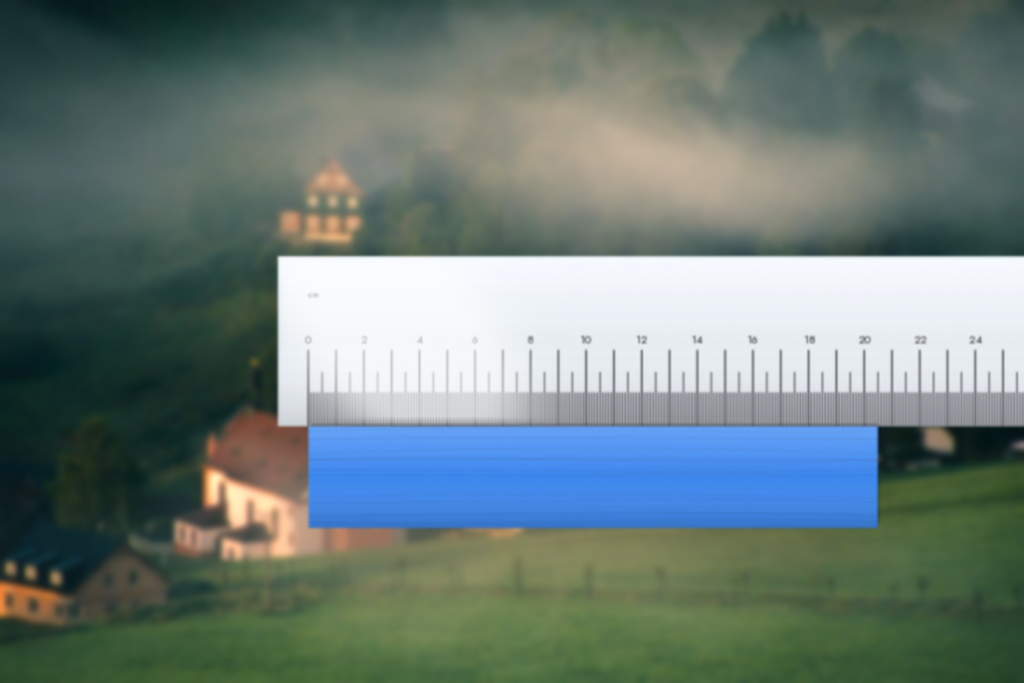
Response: {"value": 20.5, "unit": "cm"}
